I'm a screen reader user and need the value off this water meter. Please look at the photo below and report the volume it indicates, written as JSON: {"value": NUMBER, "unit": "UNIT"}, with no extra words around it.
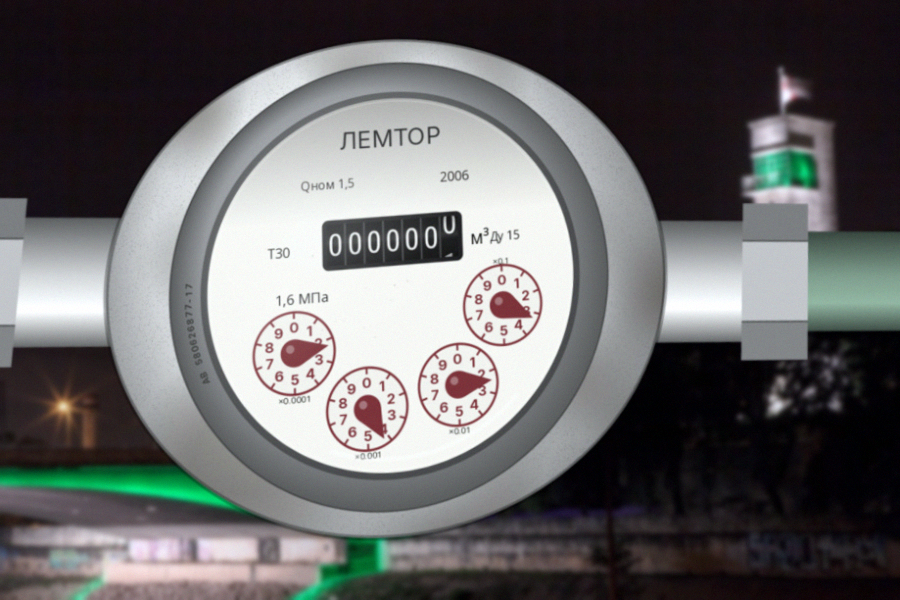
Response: {"value": 0.3242, "unit": "m³"}
